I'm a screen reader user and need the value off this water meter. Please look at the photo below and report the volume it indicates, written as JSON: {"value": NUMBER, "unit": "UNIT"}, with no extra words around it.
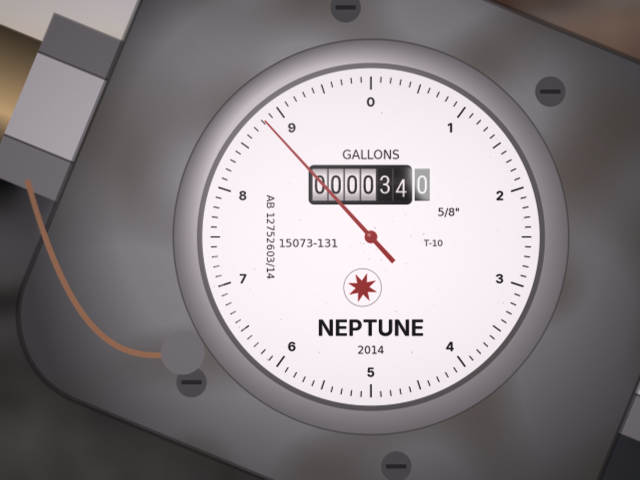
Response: {"value": 338.8, "unit": "gal"}
